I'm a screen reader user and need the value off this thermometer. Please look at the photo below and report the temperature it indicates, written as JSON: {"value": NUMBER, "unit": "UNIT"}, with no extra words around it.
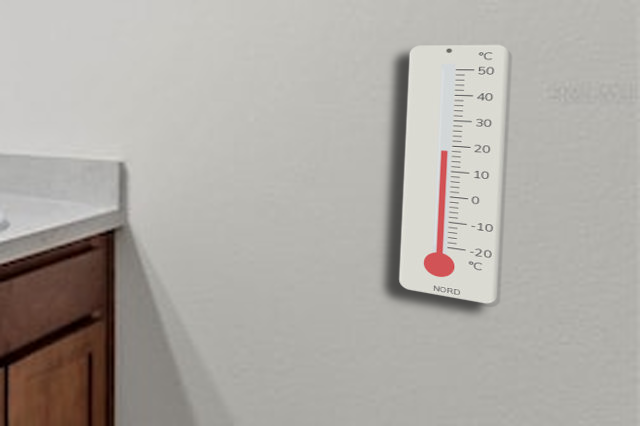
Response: {"value": 18, "unit": "°C"}
